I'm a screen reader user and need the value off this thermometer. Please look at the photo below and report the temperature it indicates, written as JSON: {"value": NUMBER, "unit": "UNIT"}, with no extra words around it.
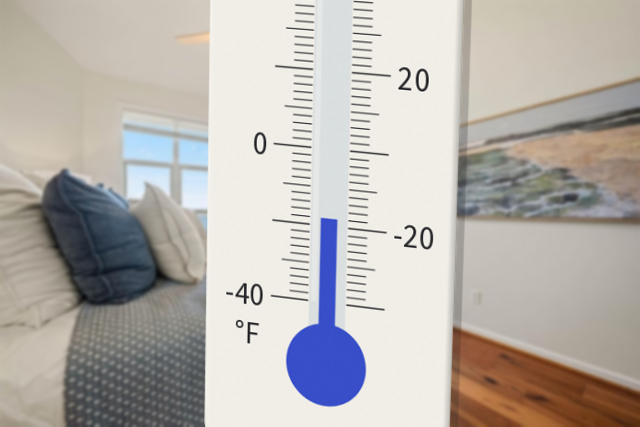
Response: {"value": -18, "unit": "°F"}
